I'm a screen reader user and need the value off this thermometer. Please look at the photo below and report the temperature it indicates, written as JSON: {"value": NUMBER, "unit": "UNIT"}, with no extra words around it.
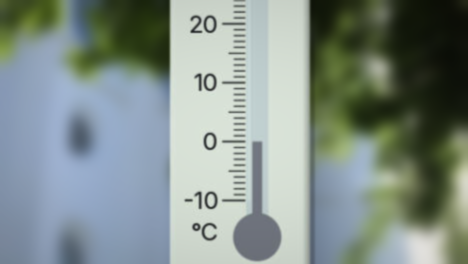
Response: {"value": 0, "unit": "°C"}
